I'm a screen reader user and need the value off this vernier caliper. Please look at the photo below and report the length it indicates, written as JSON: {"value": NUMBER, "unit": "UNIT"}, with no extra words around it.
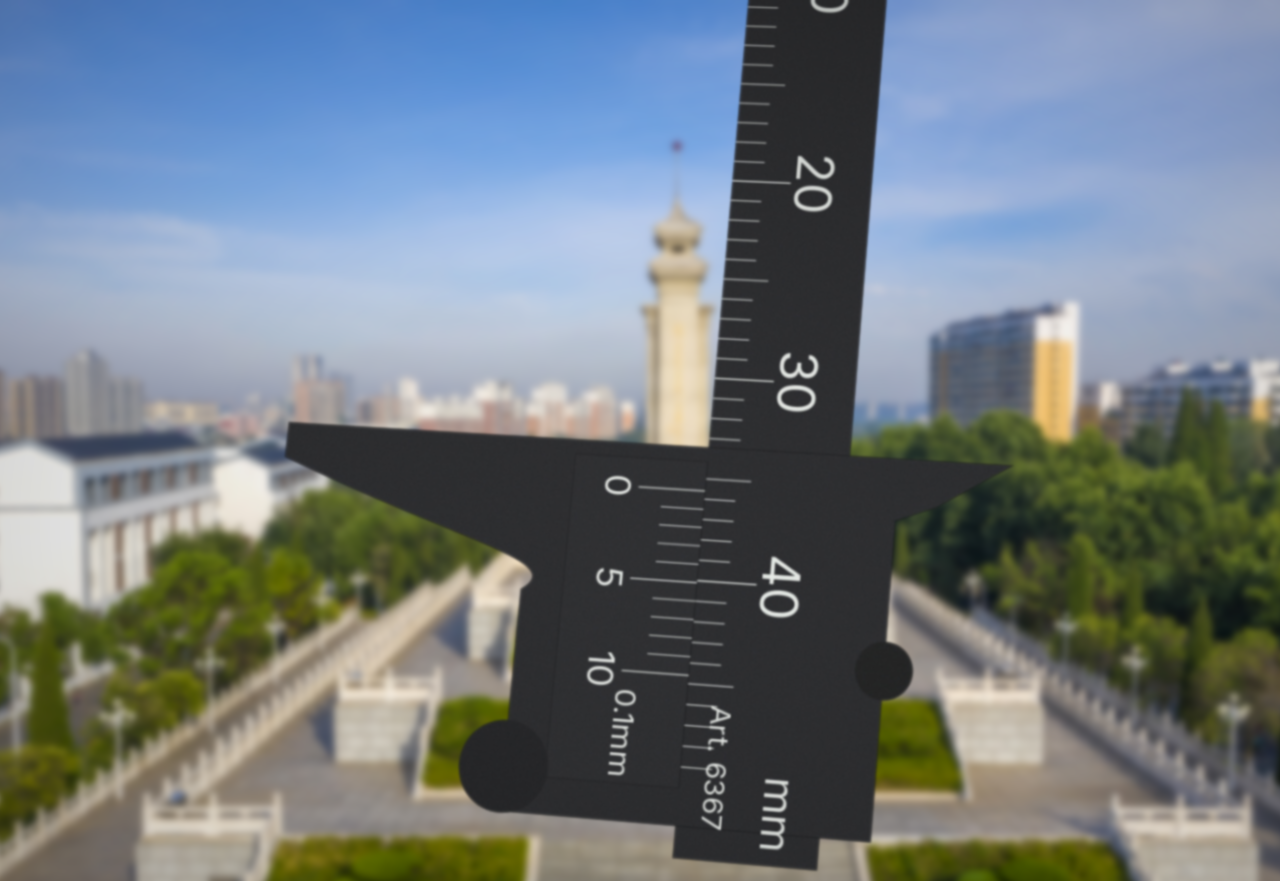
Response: {"value": 35.6, "unit": "mm"}
